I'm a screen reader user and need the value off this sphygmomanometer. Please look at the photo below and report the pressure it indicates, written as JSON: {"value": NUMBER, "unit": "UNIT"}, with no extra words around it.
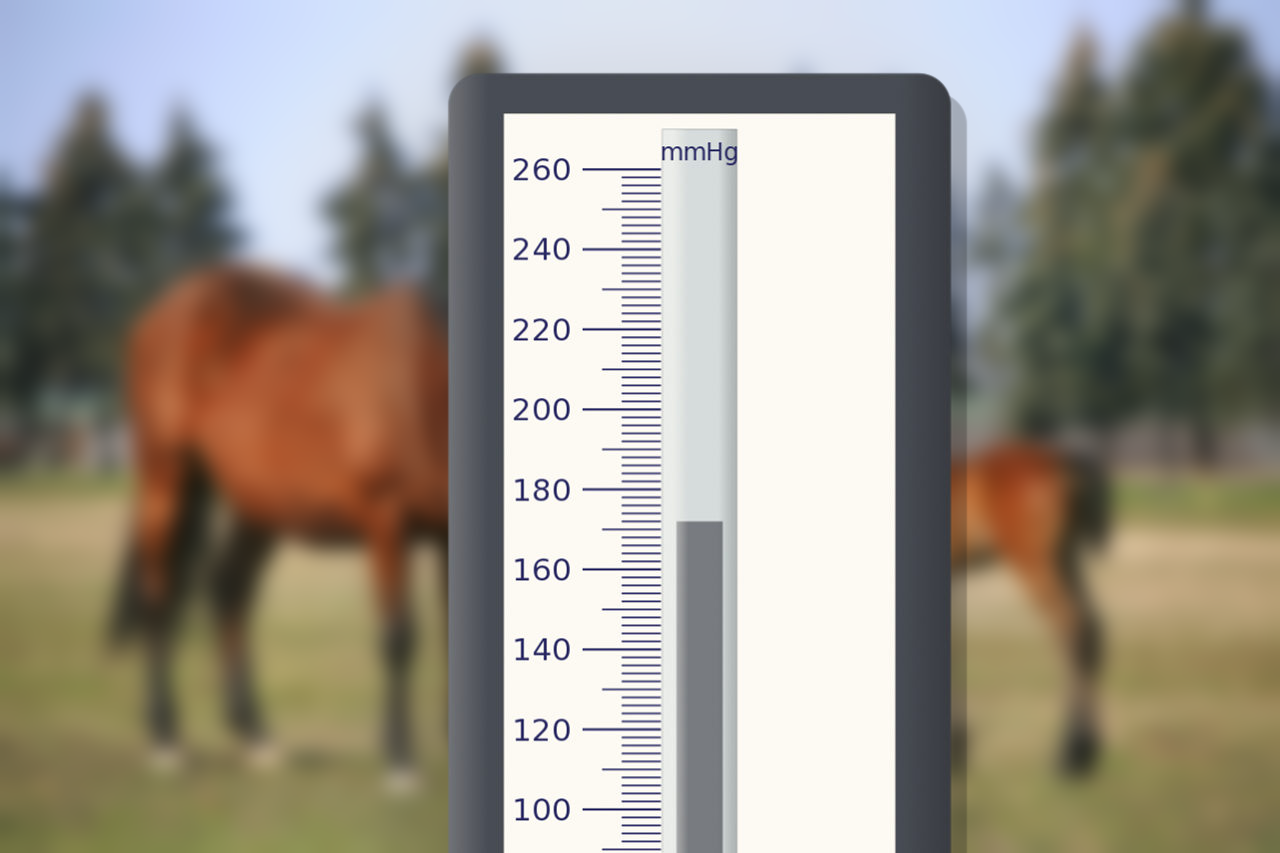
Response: {"value": 172, "unit": "mmHg"}
